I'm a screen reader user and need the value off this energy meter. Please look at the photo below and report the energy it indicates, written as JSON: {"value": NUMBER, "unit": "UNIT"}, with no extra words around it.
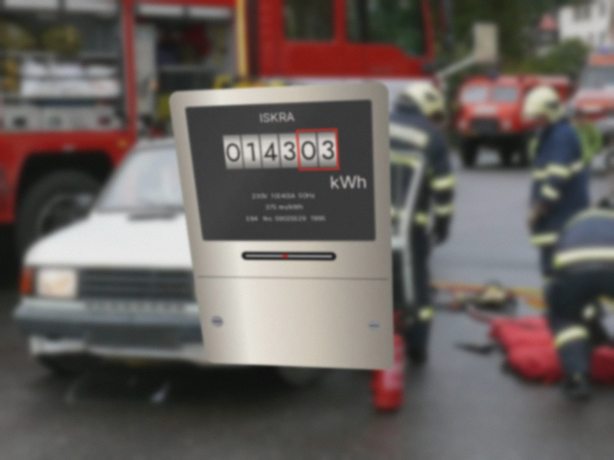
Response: {"value": 143.03, "unit": "kWh"}
